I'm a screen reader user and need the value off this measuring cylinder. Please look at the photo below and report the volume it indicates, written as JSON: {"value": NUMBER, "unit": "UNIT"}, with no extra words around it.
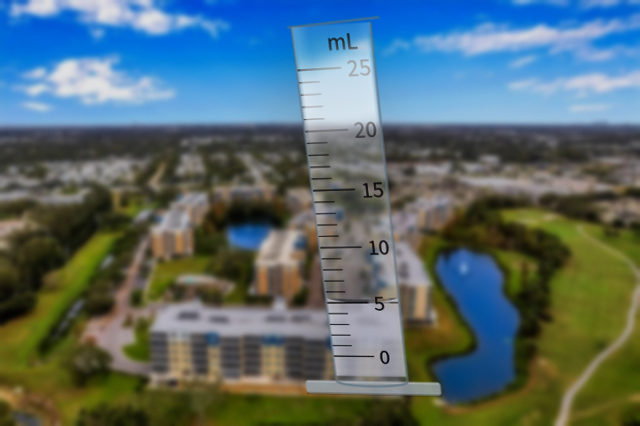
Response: {"value": 5, "unit": "mL"}
